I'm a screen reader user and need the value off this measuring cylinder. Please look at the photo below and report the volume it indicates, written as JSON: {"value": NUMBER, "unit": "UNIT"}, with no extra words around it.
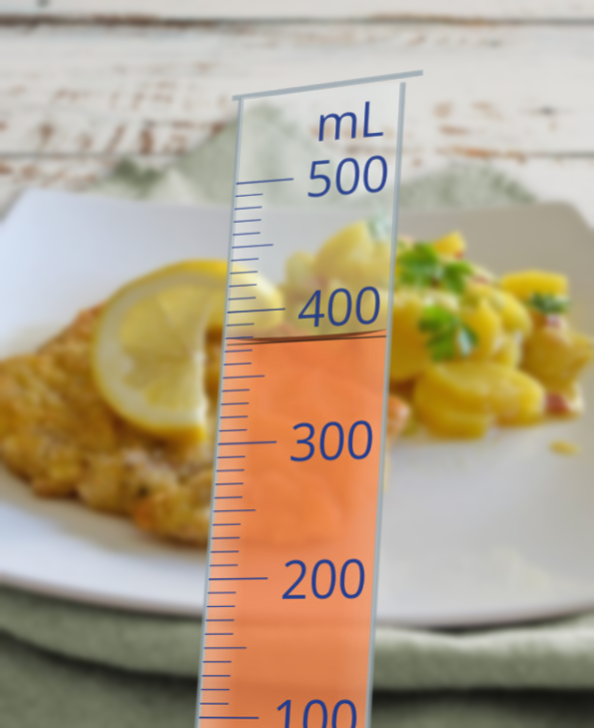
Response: {"value": 375, "unit": "mL"}
